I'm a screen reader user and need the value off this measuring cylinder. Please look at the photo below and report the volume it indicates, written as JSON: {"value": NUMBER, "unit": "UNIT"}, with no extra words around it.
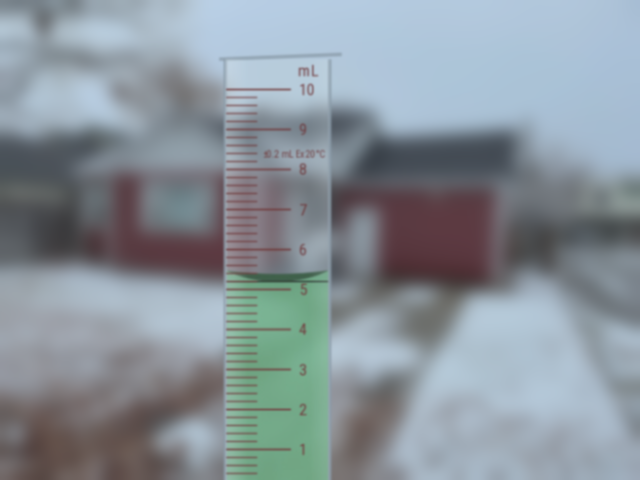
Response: {"value": 5.2, "unit": "mL"}
